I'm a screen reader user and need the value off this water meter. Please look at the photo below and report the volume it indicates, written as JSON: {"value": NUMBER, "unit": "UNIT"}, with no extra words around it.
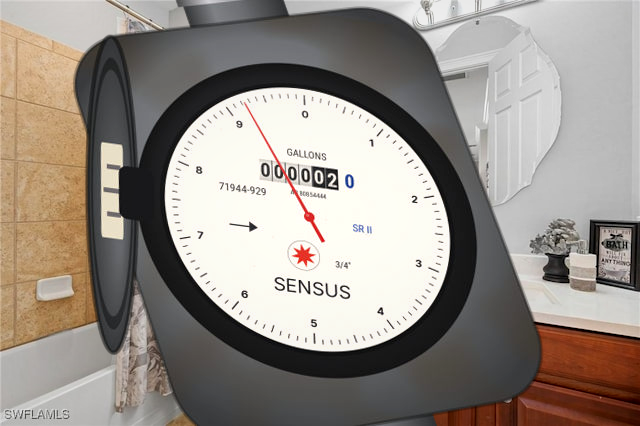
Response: {"value": 19.2, "unit": "gal"}
